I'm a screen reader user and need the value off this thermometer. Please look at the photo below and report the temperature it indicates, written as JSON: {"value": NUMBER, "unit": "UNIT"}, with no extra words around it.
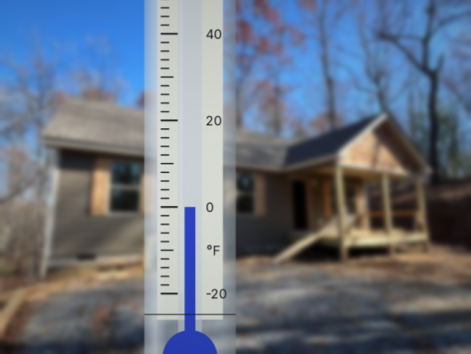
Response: {"value": 0, "unit": "°F"}
